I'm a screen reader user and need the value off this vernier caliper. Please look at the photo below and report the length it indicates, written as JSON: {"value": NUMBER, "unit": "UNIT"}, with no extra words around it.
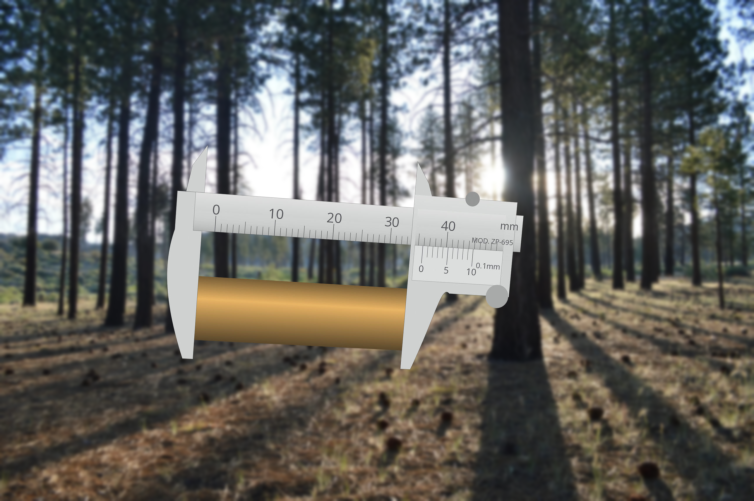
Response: {"value": 35.8, "unit": "mm"}
